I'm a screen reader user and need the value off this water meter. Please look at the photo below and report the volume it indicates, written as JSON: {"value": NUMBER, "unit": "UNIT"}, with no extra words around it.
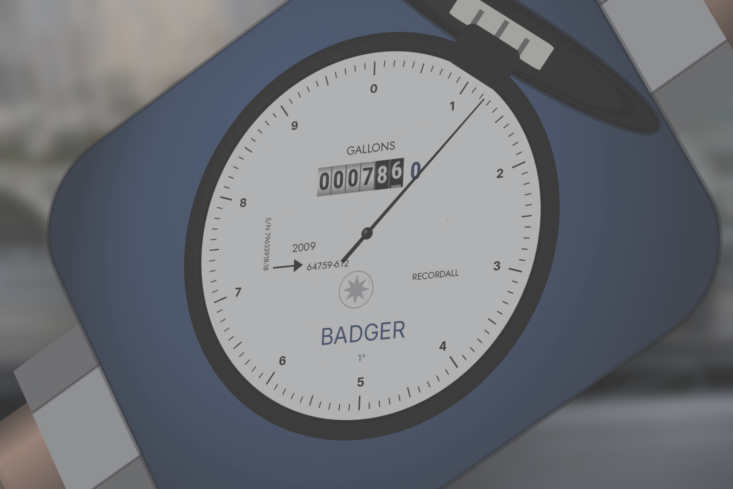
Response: {"value": 7861.2, "unit": "gal"}
